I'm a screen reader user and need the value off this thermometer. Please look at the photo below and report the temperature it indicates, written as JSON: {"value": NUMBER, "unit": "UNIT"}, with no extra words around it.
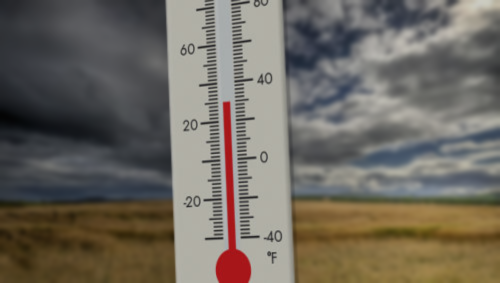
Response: {"value": 30, "unit": "°F"}
